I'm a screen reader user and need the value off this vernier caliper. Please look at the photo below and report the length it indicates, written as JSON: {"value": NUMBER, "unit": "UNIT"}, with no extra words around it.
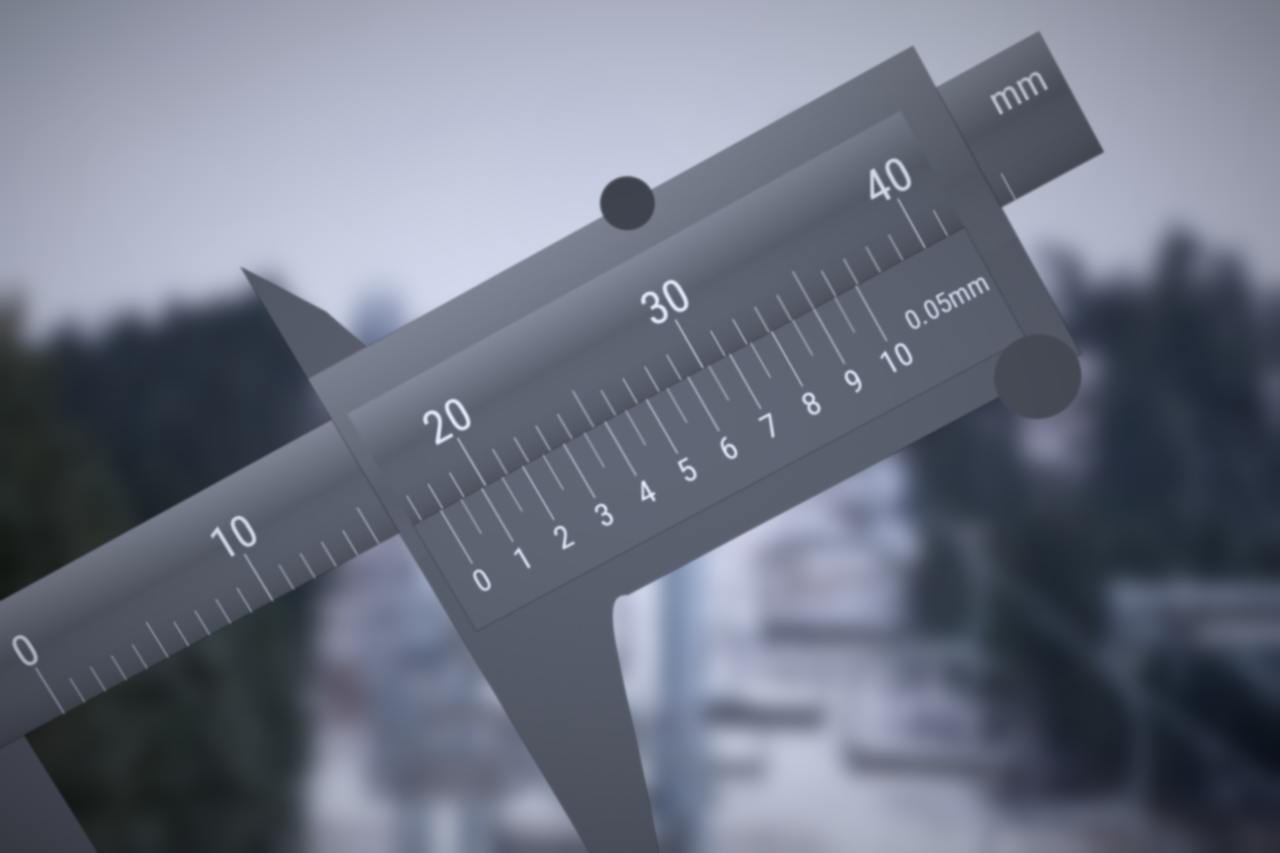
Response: {"value": 17.9, "unit": "mm"}
